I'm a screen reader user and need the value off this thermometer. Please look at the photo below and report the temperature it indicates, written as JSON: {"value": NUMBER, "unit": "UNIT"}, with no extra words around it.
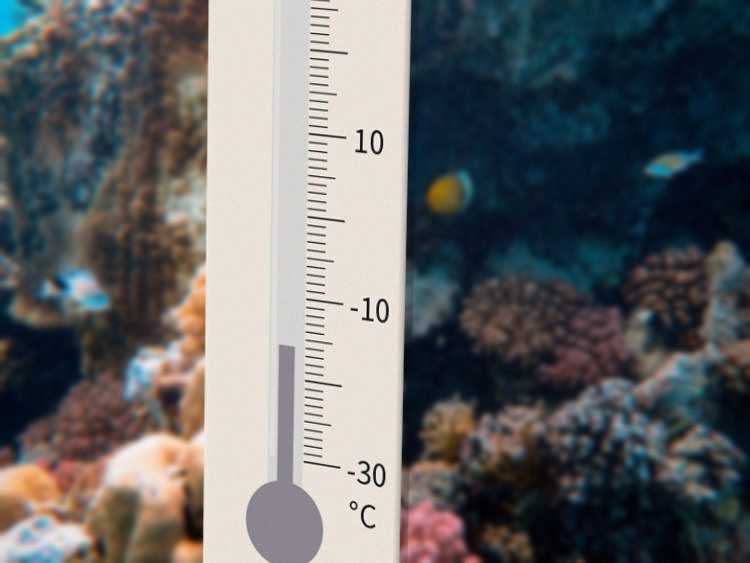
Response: {"value": -16, "unit": "°C"}
